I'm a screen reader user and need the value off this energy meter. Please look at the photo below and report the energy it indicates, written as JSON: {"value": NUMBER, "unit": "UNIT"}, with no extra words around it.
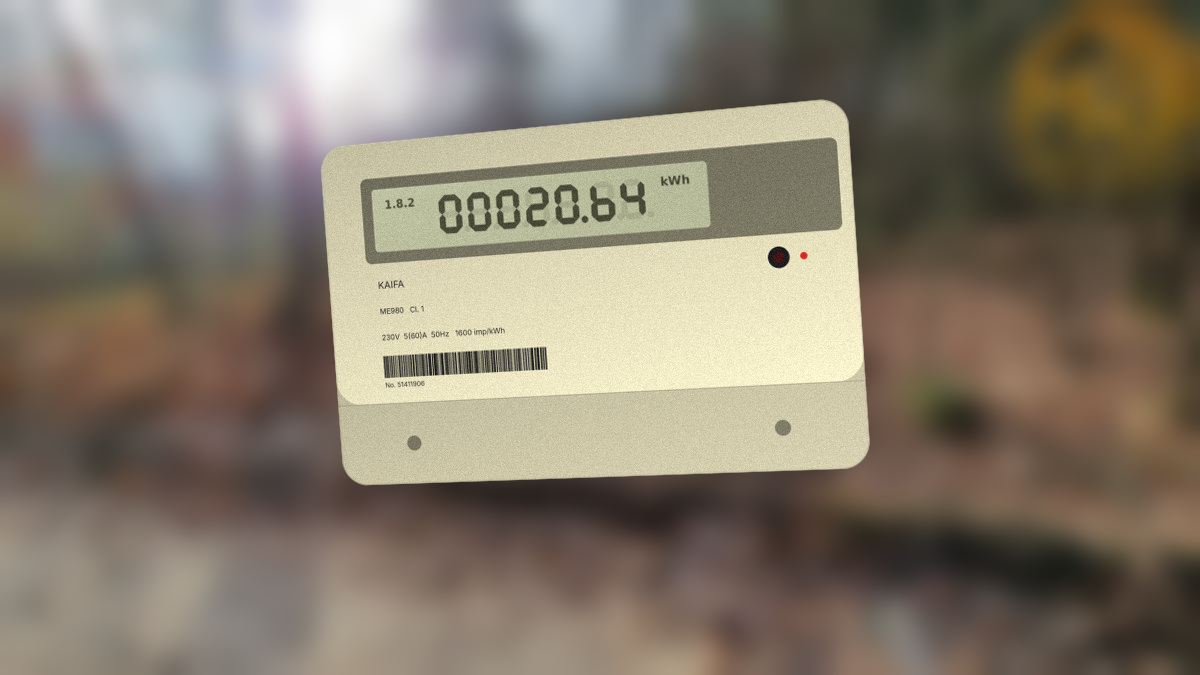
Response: {"value": 20.64, "unit": "kWh"}
